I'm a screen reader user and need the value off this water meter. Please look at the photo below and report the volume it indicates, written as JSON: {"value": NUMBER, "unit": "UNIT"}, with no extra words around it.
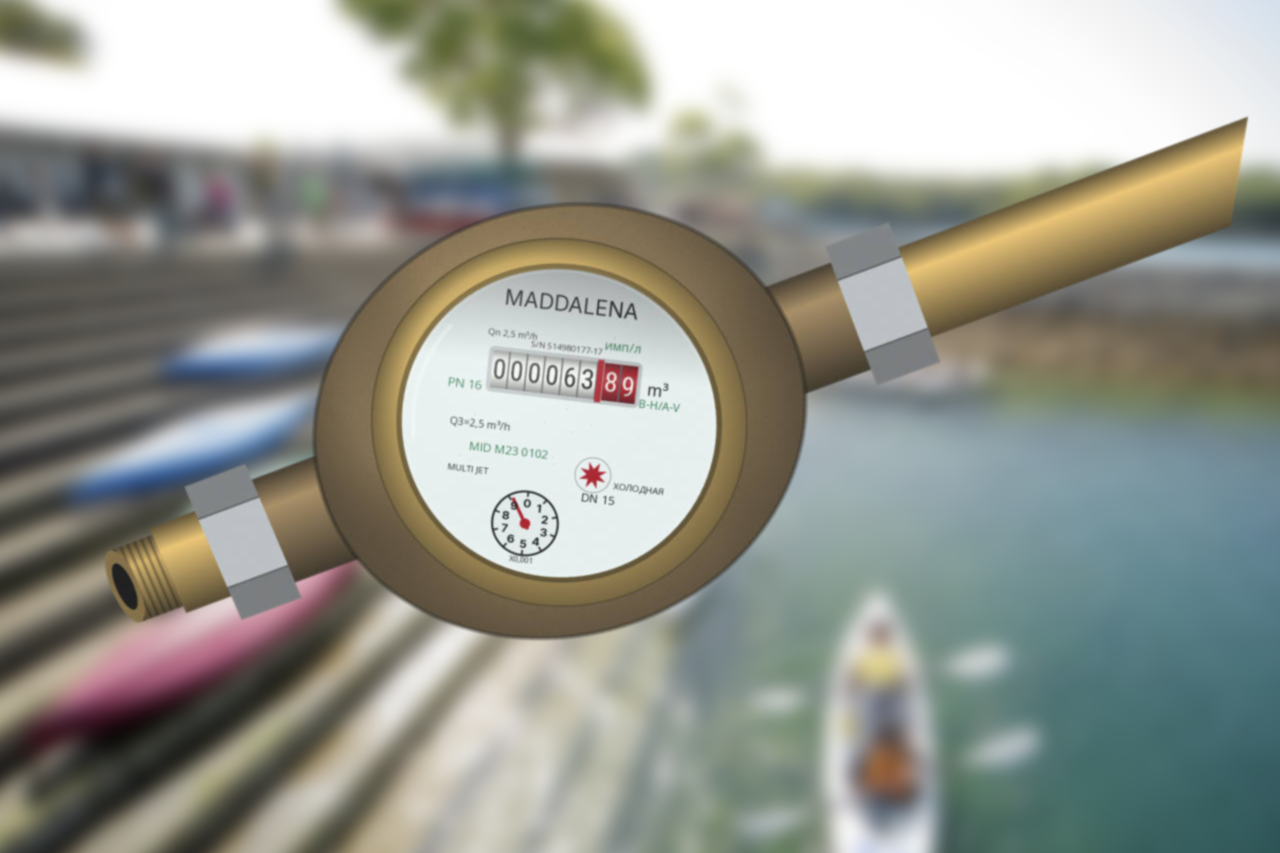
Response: {"value": 63.889, "unit": "m³"}
